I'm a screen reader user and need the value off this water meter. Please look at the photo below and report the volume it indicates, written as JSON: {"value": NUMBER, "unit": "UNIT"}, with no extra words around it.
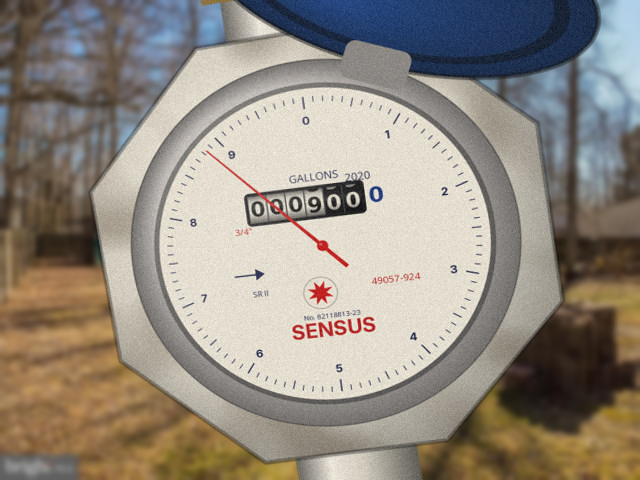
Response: {"value": 8998.8, "unit": "gal"}
